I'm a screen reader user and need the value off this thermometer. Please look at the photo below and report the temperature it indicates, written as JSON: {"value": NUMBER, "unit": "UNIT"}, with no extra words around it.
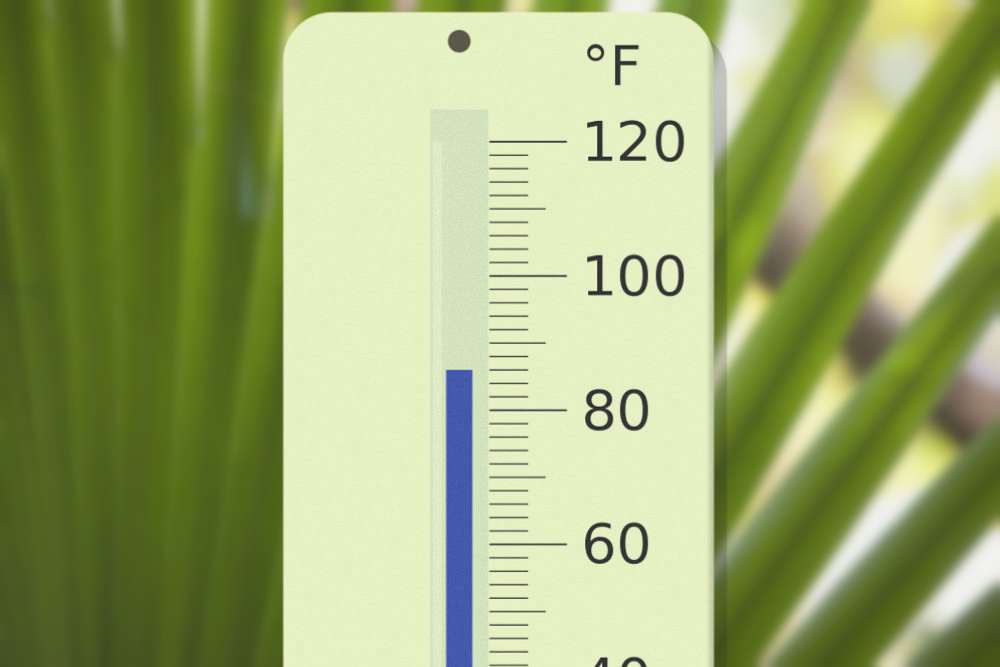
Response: {"value": 86, "unit": "°F"}
